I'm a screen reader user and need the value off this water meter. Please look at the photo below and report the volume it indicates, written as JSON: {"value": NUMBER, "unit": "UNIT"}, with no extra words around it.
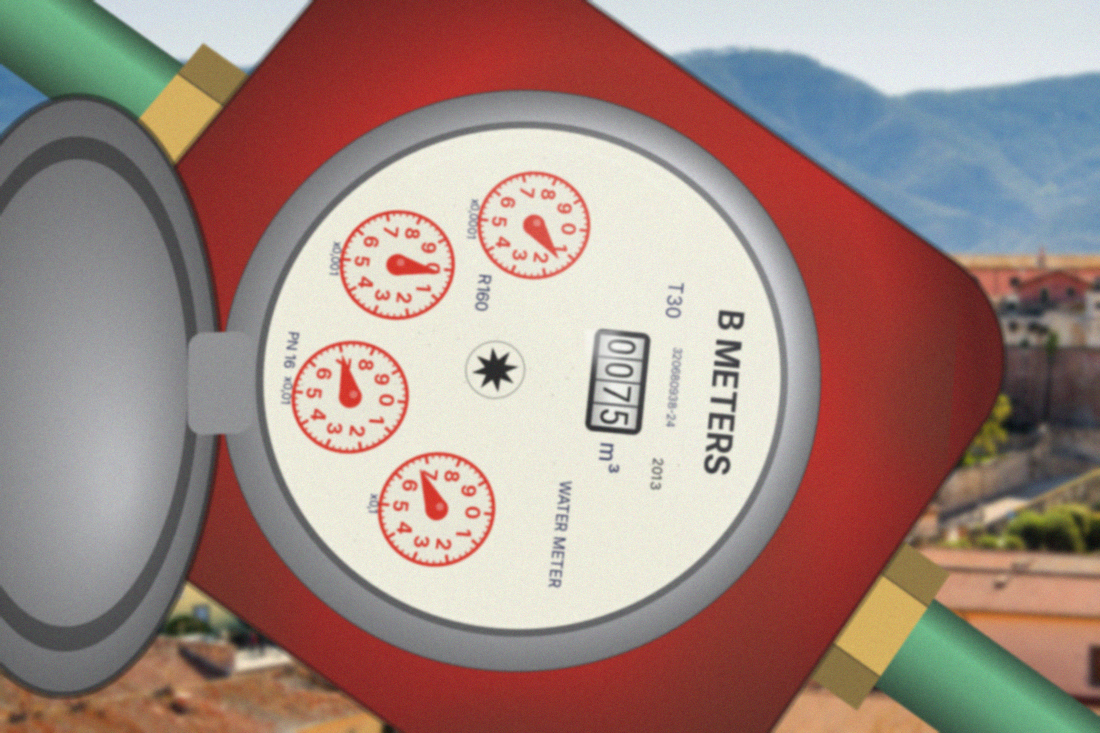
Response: {"value": 75.6701, "unit": "m³"}
